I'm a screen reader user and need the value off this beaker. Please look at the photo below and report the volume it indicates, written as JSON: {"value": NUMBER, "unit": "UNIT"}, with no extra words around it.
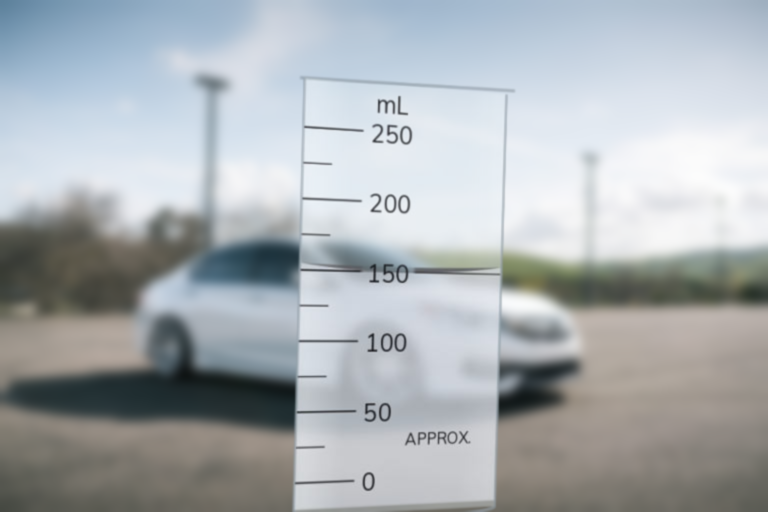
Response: {"value": 150, "unit": "mL"}
